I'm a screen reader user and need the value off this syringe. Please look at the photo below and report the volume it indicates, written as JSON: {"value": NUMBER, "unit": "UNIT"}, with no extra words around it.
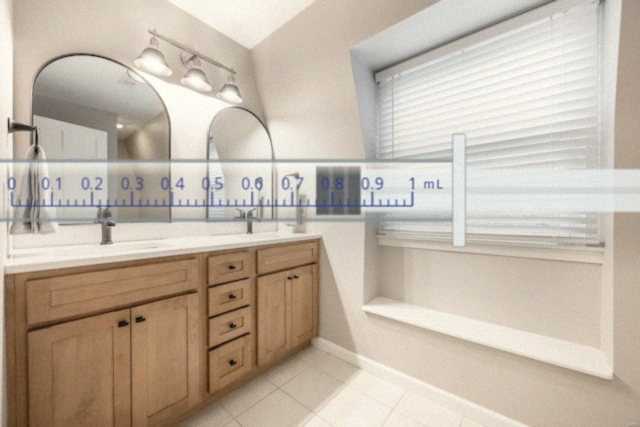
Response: {"value": 0.76, "unit": "mL"}
